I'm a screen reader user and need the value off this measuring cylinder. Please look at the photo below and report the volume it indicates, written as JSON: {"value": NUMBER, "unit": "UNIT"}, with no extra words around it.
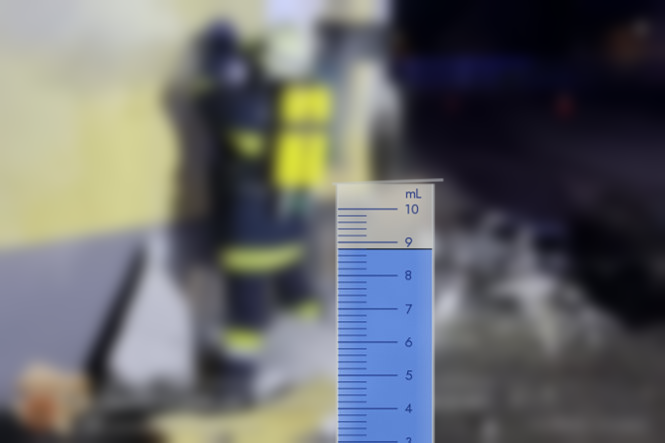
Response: {"value": 8.8, "unit": "mL"}
